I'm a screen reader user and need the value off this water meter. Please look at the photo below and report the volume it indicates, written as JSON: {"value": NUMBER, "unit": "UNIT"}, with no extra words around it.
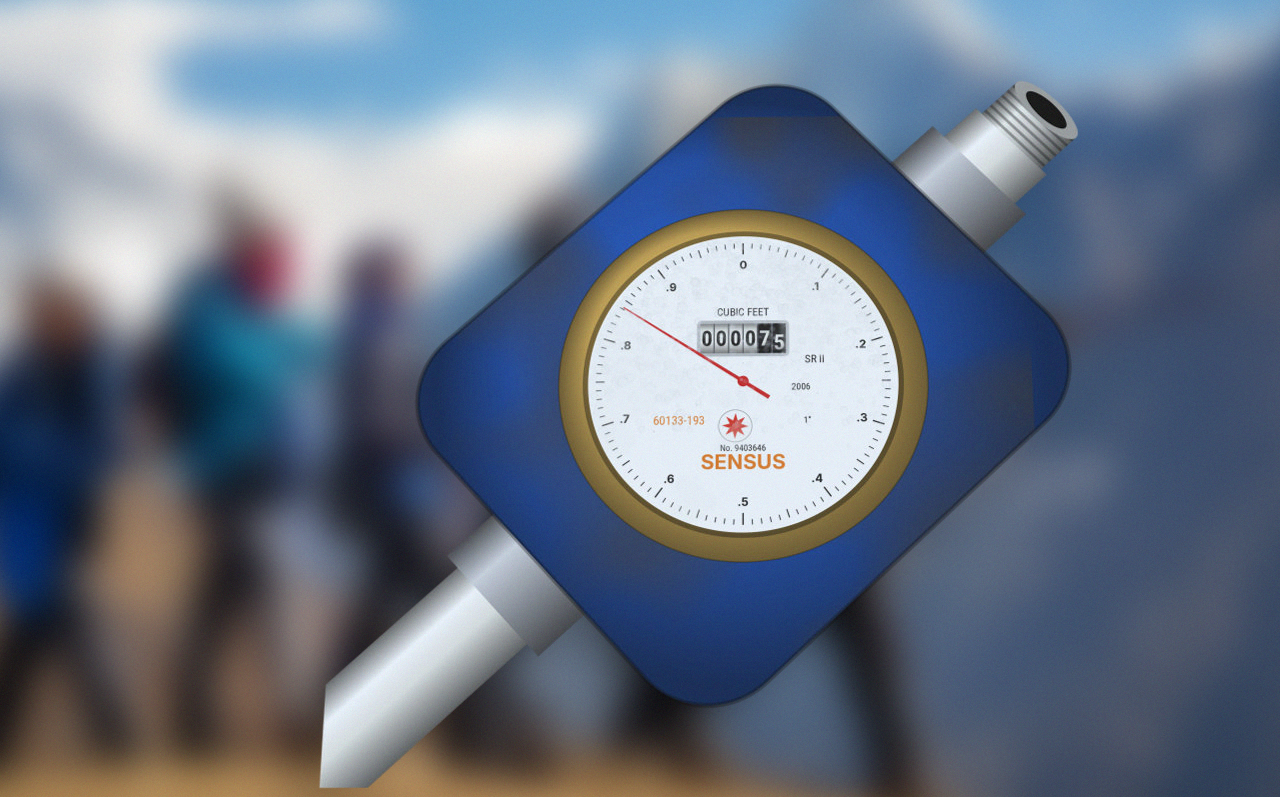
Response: {"value": 74.84, "unit": "ft³"}
